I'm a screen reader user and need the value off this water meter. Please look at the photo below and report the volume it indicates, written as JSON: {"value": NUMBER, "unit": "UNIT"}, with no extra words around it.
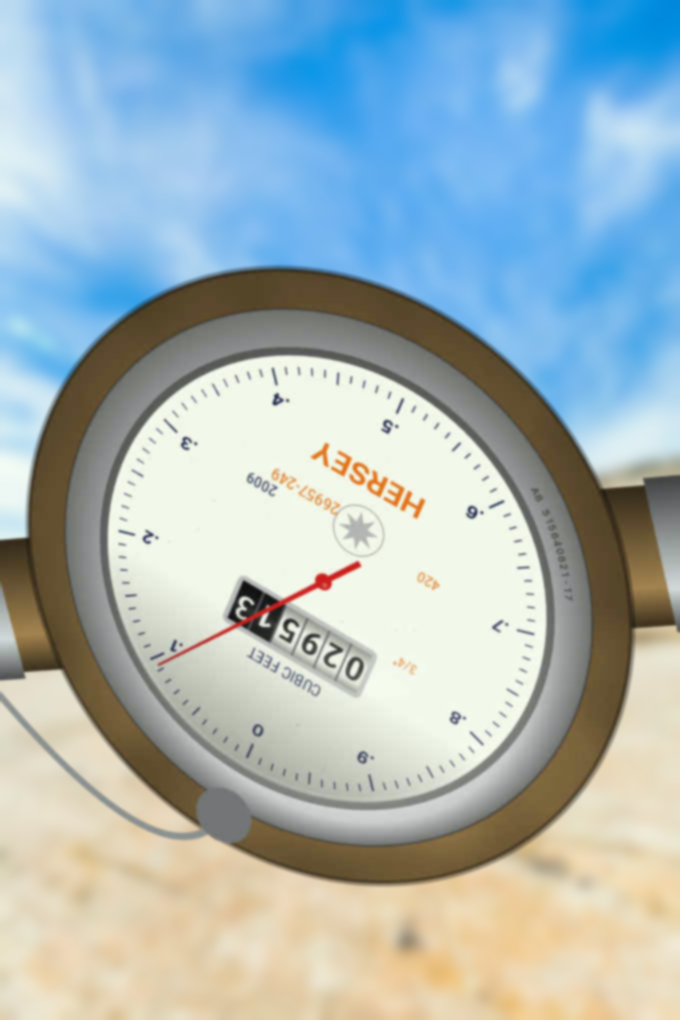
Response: {"value": 29513.09, "unit": "ft³"}
